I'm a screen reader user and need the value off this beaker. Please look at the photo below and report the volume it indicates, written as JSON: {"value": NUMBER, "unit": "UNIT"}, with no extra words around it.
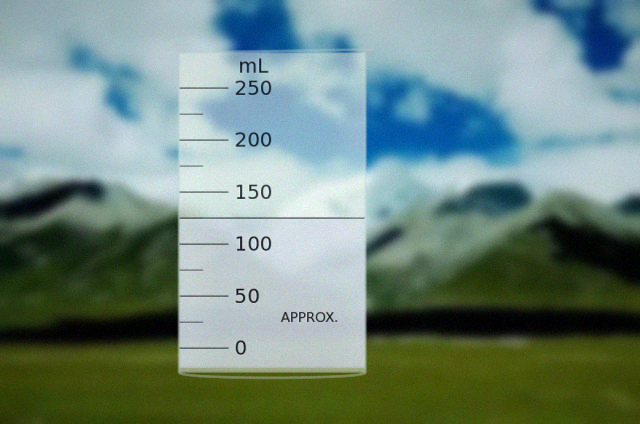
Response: {"value": 125, "unit": "mL"}
